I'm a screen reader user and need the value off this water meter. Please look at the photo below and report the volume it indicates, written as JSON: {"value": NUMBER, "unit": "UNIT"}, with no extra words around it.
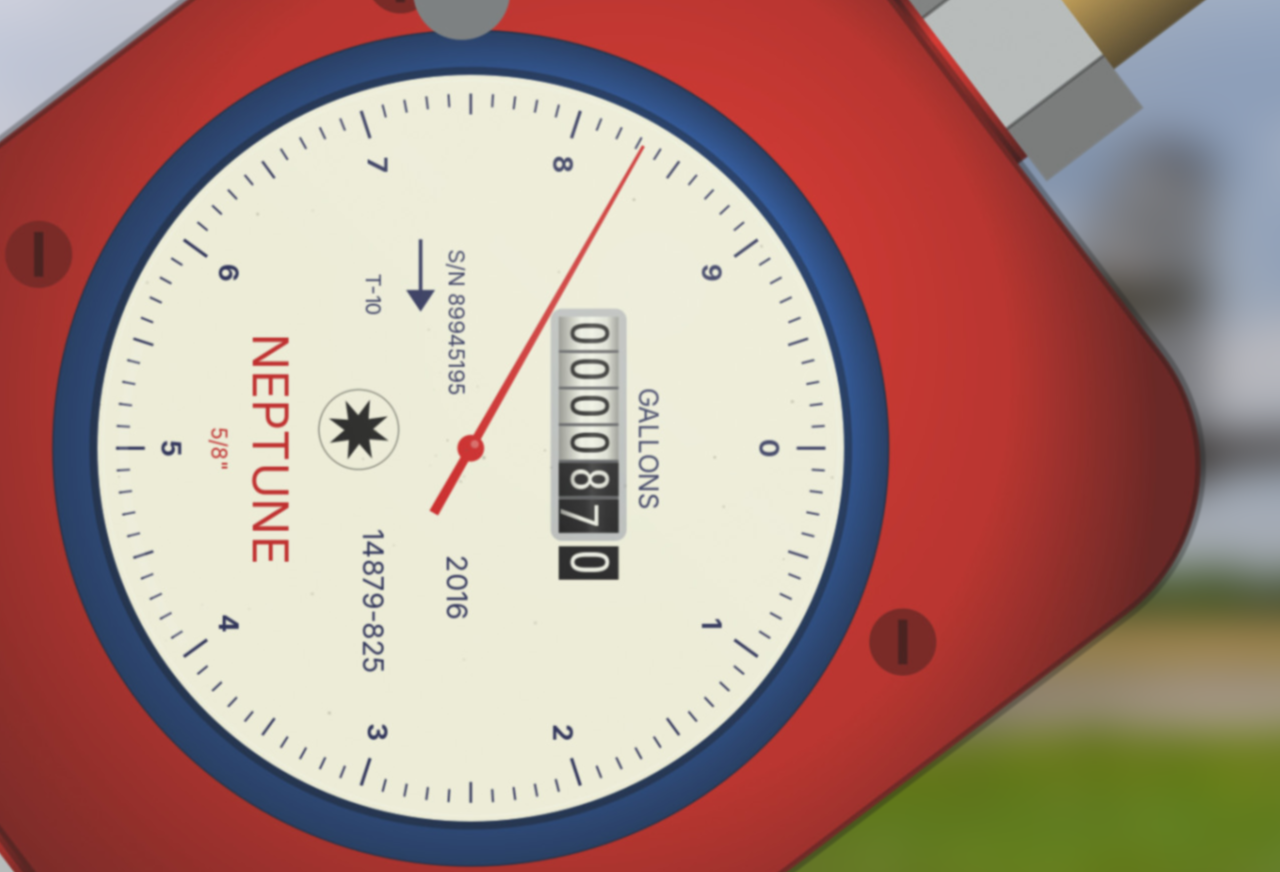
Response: {"value": 868.3, "unit": "gal"}
